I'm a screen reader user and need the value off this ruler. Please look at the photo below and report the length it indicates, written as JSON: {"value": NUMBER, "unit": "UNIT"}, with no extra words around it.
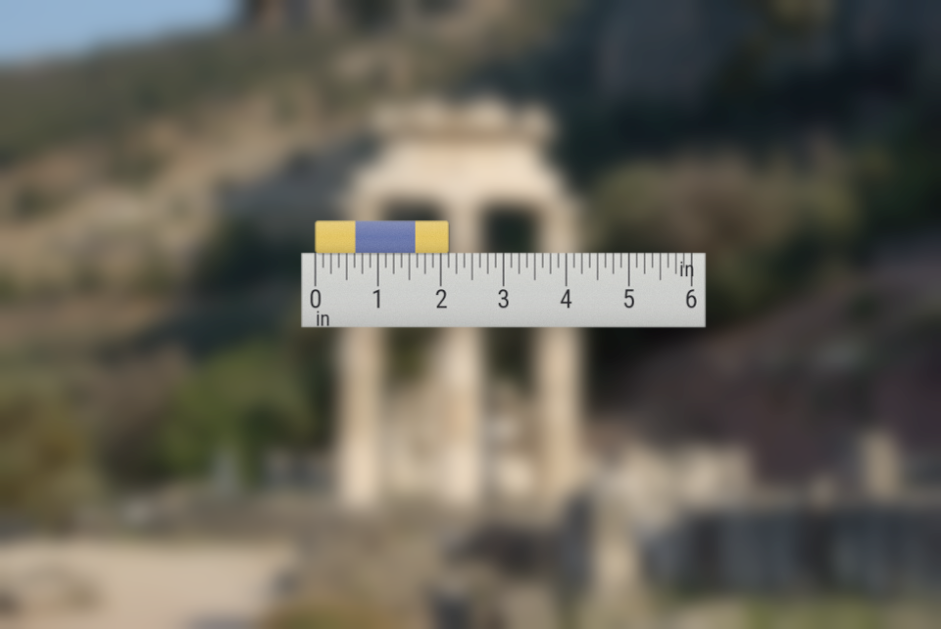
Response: {"value": 2.125, "unit": "in"}
